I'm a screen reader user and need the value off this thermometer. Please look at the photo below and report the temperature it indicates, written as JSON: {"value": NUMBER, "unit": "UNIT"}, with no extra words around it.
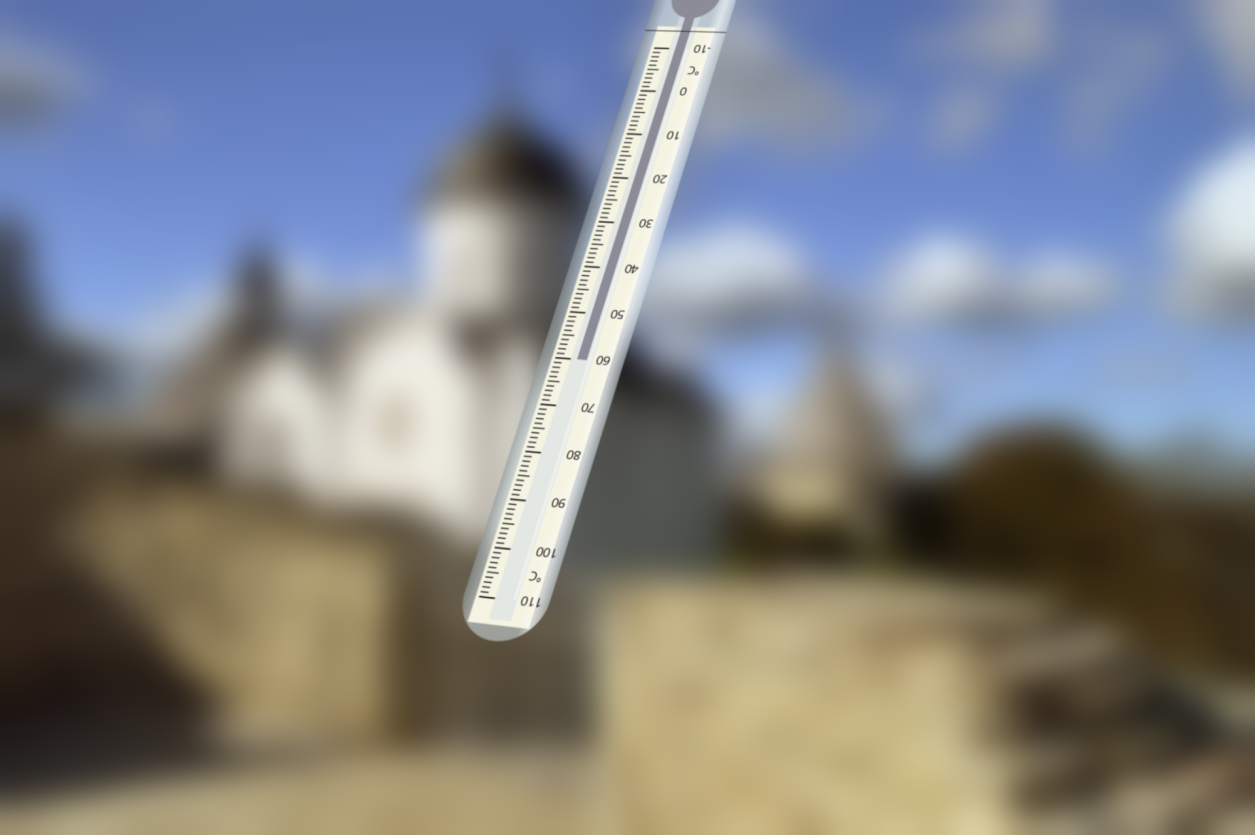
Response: {"value": 60, "unit": "°C"}
